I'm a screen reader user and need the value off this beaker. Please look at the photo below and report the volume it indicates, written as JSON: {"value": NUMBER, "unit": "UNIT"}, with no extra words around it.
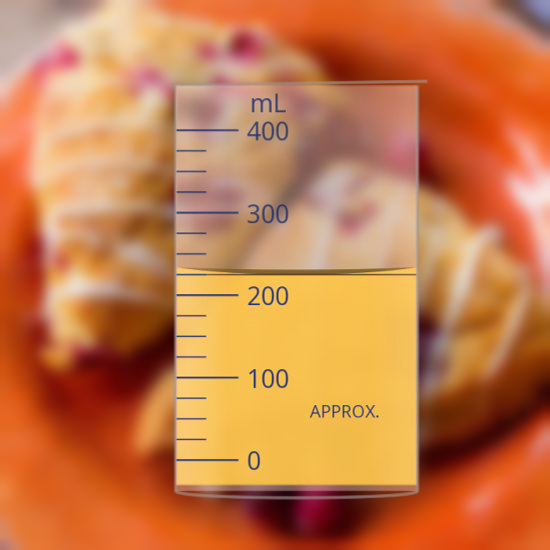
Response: {"value": 225, "unit": "mL"}
